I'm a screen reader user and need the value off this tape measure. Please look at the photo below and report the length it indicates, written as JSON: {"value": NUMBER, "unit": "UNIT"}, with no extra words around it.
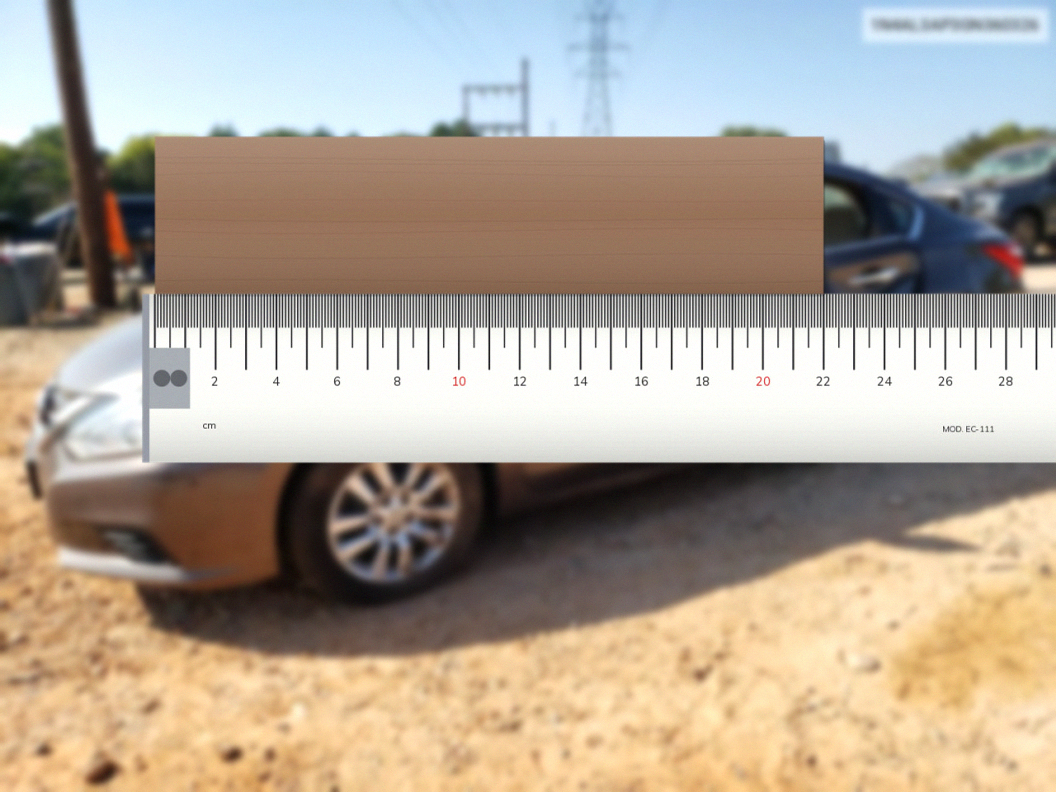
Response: {"value": 22, "unit": "cm"}
